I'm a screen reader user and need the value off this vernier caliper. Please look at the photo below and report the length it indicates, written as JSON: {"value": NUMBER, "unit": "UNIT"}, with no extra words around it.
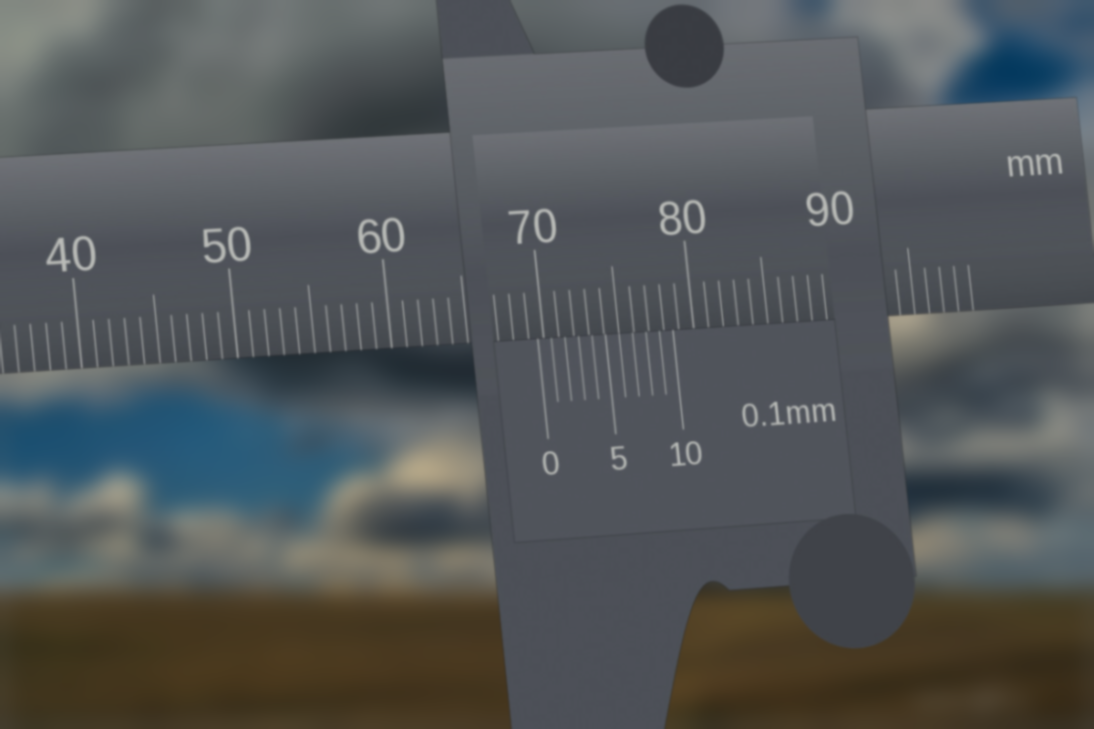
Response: {"value": 69.6, "unit": "mm"}
